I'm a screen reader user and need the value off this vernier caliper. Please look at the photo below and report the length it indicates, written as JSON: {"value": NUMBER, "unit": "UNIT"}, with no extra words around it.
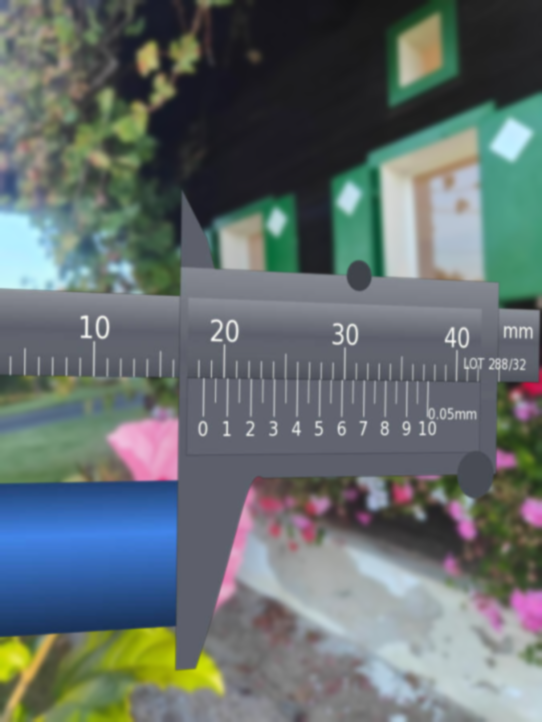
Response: {"value": 18.4, "unit": "mm"}
